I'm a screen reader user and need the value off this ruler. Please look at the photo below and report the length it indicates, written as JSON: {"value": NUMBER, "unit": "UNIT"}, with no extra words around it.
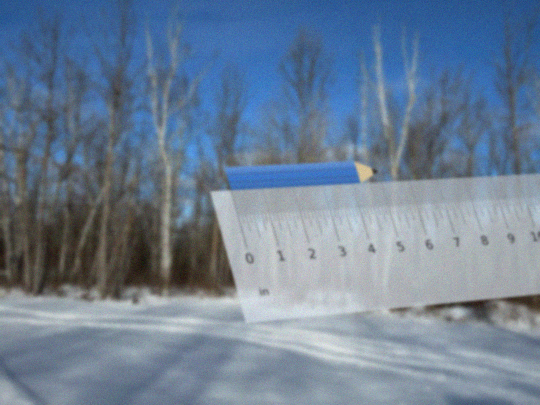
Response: {"value": 5, "unit": "in"}
